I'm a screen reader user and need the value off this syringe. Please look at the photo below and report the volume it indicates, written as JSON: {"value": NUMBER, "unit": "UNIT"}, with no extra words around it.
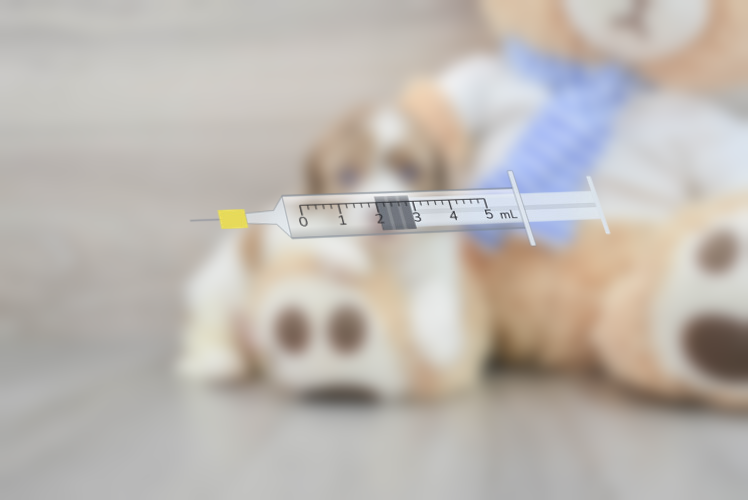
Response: {"value": 2, "unit": "mL"}
